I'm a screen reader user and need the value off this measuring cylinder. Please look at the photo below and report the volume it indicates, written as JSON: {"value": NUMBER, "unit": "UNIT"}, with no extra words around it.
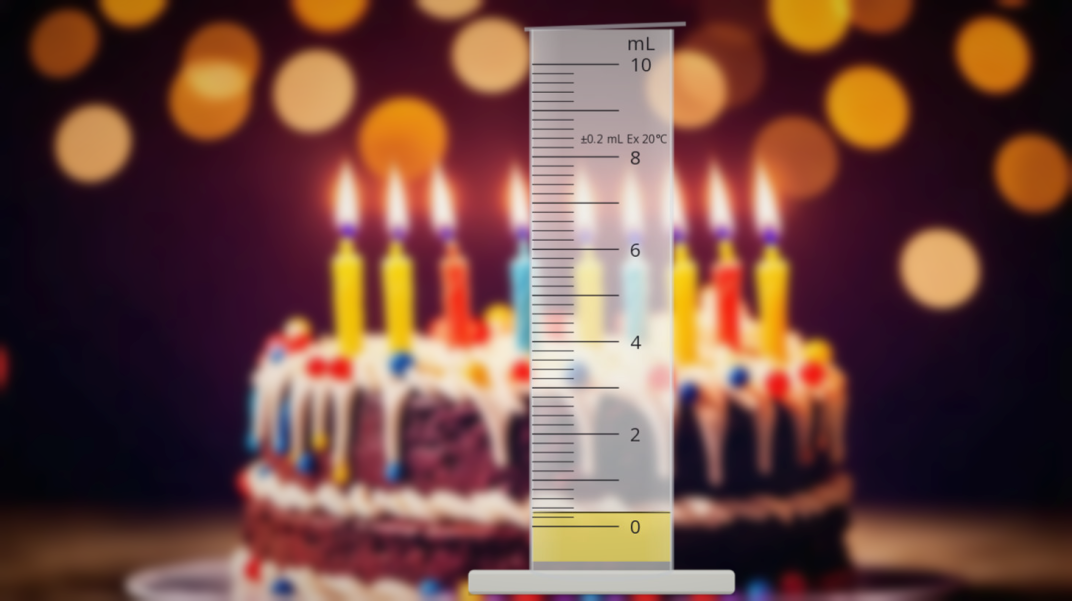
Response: {"value": 0.3, "unit": "mL"}
